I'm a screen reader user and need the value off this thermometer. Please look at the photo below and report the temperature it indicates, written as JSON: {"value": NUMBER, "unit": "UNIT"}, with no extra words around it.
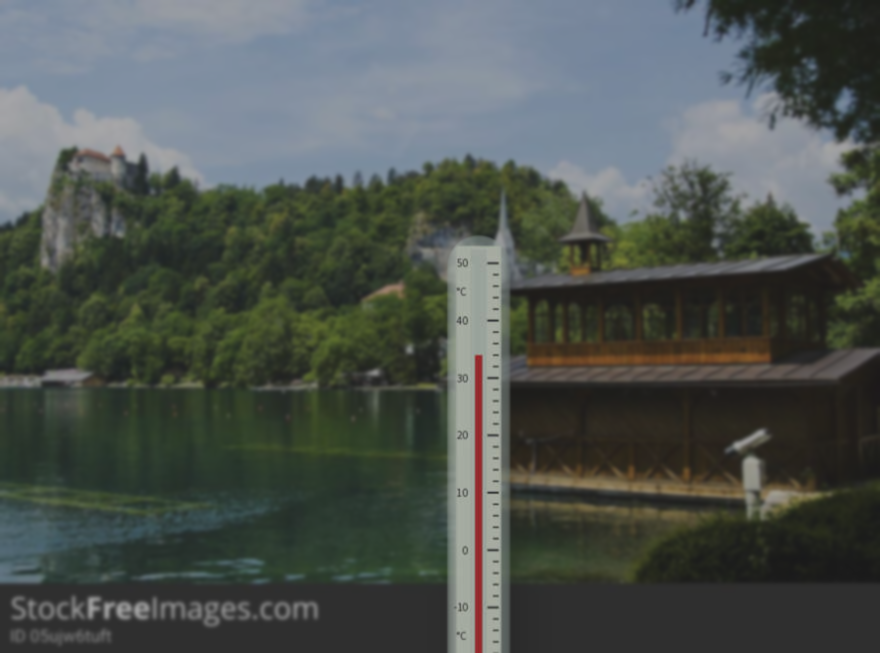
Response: {"value": 34, "unit": "°C"}
